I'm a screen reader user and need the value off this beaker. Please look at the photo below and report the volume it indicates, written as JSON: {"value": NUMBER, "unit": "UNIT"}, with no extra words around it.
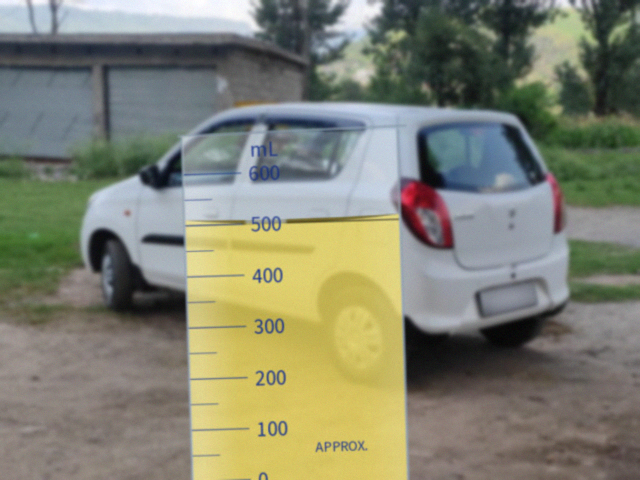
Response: {"value": 500, "unit": "mL"}
